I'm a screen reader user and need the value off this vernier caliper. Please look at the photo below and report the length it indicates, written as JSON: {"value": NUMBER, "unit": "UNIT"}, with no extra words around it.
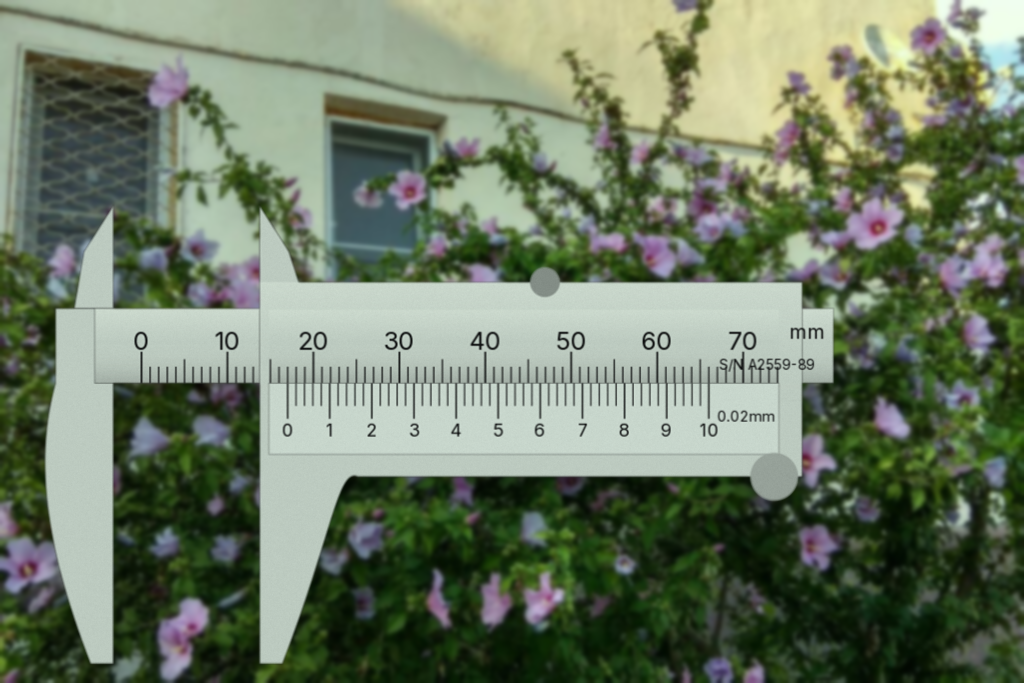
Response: {"value": 17.0, "unit": "mm"}
